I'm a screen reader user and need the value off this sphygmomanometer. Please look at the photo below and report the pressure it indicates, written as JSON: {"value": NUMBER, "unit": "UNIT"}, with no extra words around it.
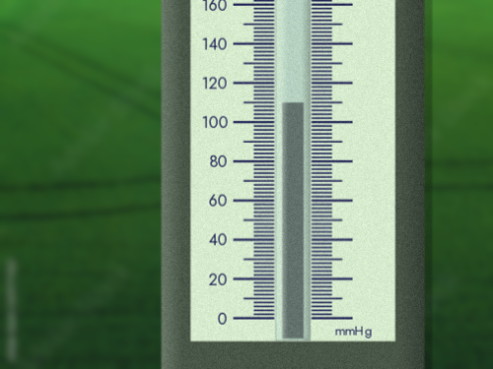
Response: {"value": 110, "unit": "mmHg"}
